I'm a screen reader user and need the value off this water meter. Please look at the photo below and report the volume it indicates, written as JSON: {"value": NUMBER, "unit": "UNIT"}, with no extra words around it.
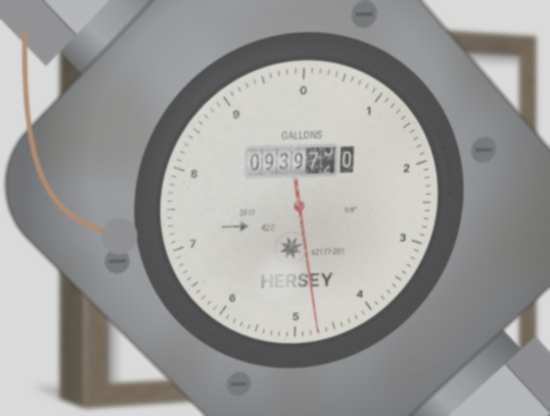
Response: {"value": 939754.7, "unit": "gal"}
